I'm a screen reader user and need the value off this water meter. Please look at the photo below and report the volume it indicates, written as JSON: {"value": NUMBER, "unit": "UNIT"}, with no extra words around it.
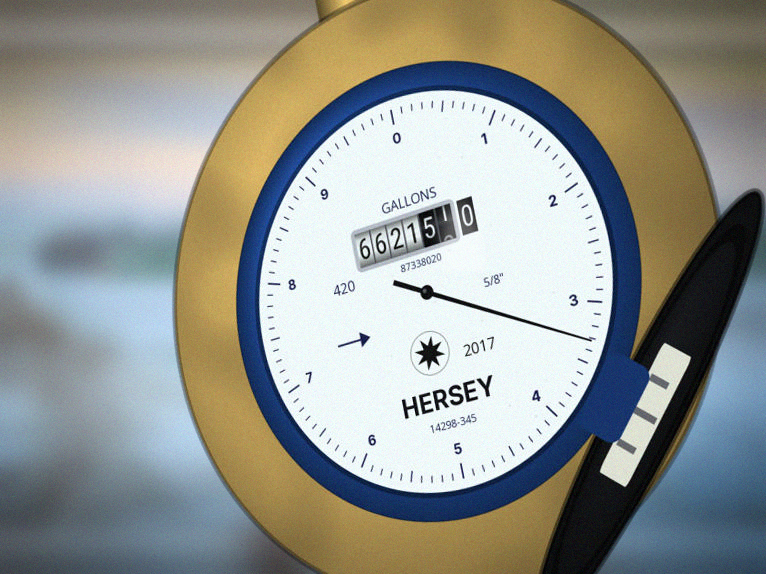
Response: {"value": 6621513.3, "unit": "gal"}
